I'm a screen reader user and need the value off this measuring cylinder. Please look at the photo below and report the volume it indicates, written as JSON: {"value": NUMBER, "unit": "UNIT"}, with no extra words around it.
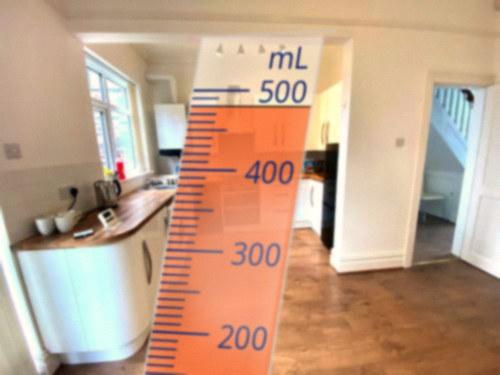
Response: {"value": 480, "unit": "mL"}
